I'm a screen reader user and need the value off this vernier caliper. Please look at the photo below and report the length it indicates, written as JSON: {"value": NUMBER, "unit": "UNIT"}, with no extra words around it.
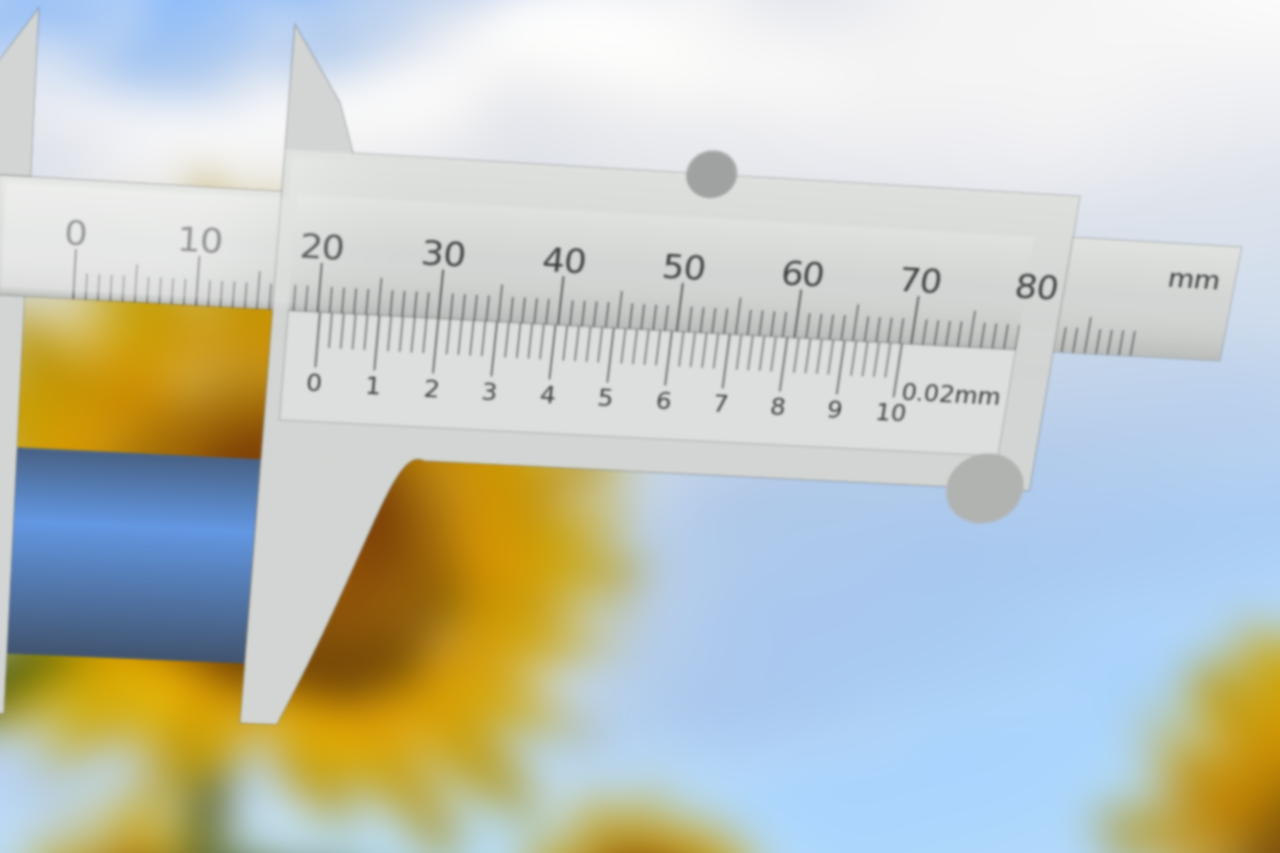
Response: {"value": 20.2, "unit": "mm"}
